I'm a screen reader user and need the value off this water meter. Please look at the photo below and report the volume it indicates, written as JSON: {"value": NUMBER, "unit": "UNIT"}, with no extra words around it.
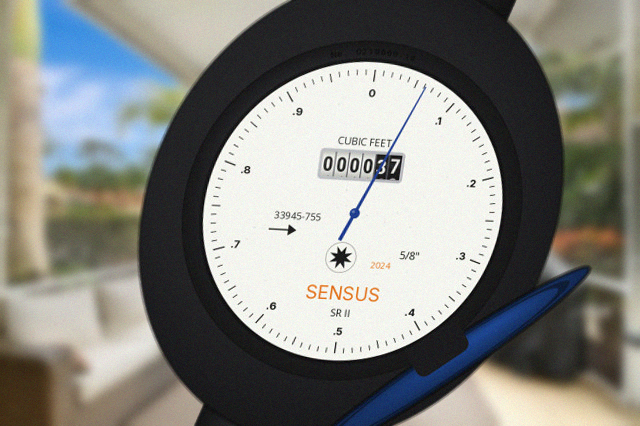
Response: {"value": 37.06, "unit": "ft³"}
